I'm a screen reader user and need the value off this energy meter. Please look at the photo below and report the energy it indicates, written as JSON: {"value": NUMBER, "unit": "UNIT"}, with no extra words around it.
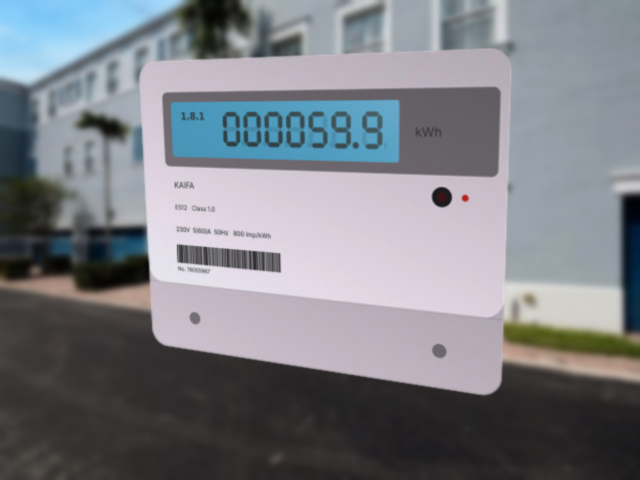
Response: {"value": 59.9, "unit": "kWh"}
